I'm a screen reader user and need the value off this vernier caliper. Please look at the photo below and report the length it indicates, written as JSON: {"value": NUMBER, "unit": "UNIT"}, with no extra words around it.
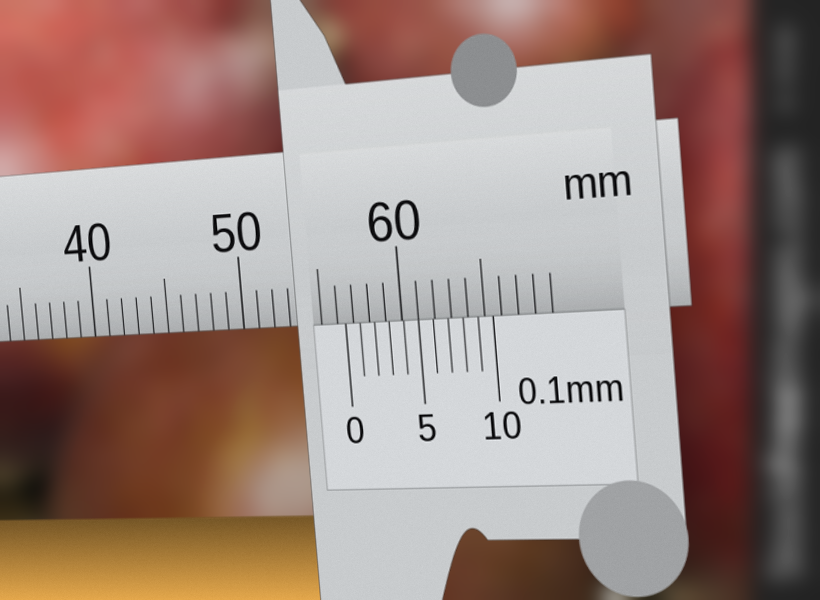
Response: {"value": 56.5, "unit": "mm"}
